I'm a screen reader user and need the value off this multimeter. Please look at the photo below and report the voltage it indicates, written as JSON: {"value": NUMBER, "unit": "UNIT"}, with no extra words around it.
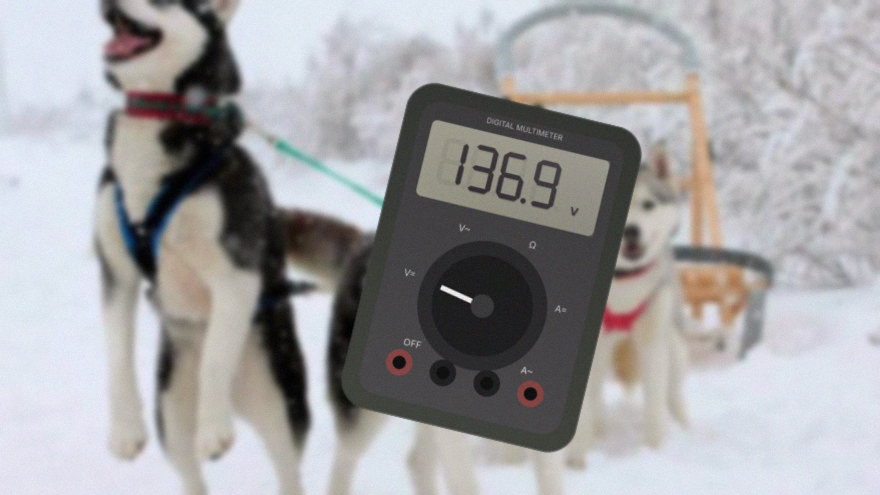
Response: {"value": 136.9, "unit": "V"}
